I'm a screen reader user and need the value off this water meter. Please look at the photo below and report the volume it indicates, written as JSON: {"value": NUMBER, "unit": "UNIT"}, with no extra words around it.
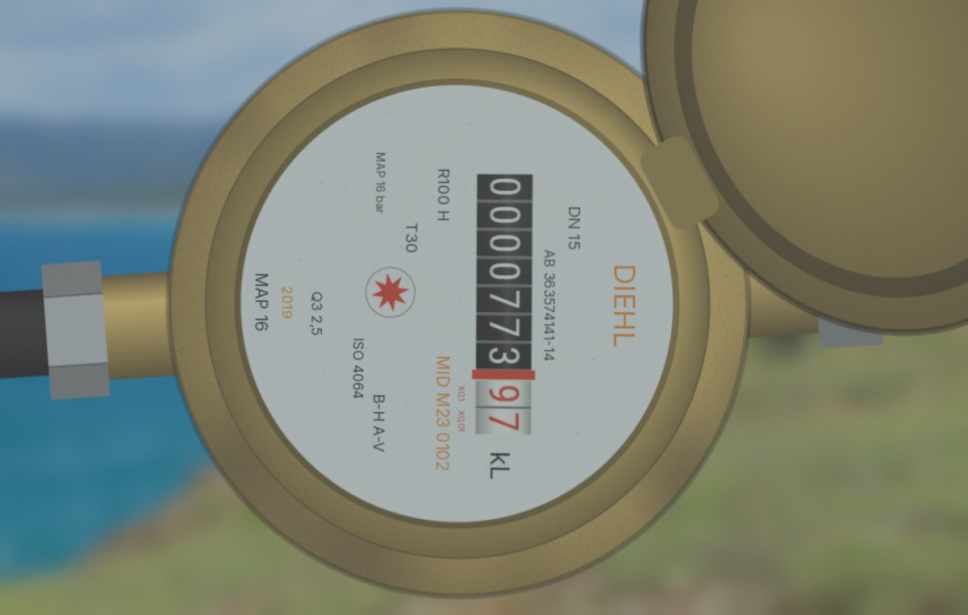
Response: {"value": 773.97, "unit": "kL"}
